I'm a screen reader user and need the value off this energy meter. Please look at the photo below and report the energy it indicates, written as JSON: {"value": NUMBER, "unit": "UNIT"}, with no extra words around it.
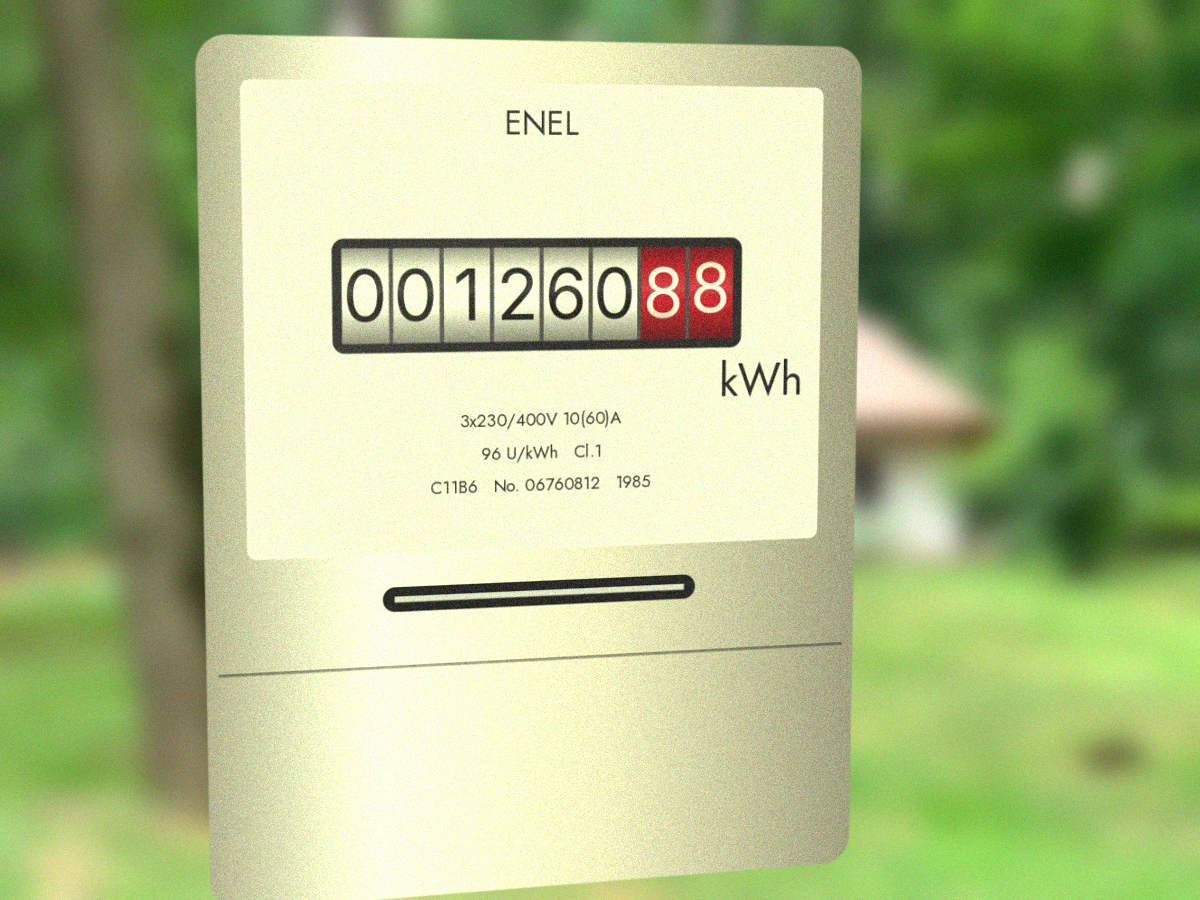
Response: {"value": 1260.88, "unit": "kWh"}
